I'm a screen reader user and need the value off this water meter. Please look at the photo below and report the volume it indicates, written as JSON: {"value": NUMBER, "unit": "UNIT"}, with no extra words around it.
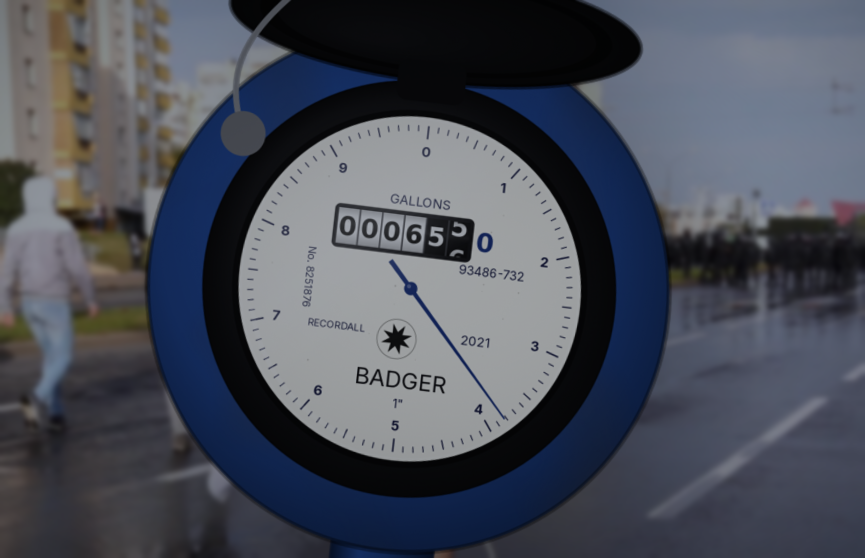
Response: {"value": 6553.8, "unit": "gal"}
